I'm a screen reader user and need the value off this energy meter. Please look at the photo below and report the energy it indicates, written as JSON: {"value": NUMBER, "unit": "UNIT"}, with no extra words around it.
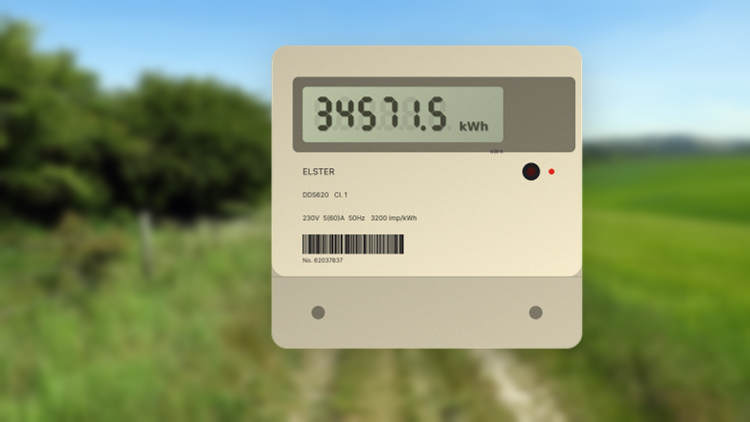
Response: {"value": 34571.5, "unit": "kWh"}
